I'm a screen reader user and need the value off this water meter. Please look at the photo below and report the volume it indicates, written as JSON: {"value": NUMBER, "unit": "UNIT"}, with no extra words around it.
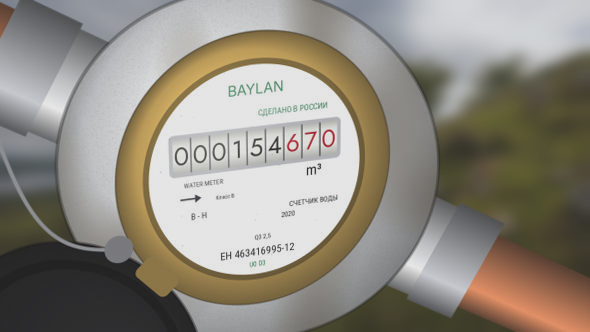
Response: {"value": 154.670, "unit": "m³"}
